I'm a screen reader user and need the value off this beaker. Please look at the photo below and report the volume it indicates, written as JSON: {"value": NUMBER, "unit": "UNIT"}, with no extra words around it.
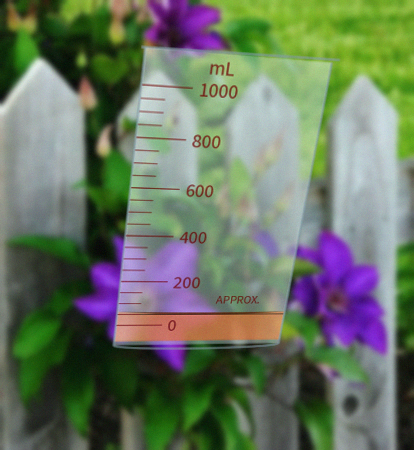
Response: {"value": 50, "unit": "mL"}
